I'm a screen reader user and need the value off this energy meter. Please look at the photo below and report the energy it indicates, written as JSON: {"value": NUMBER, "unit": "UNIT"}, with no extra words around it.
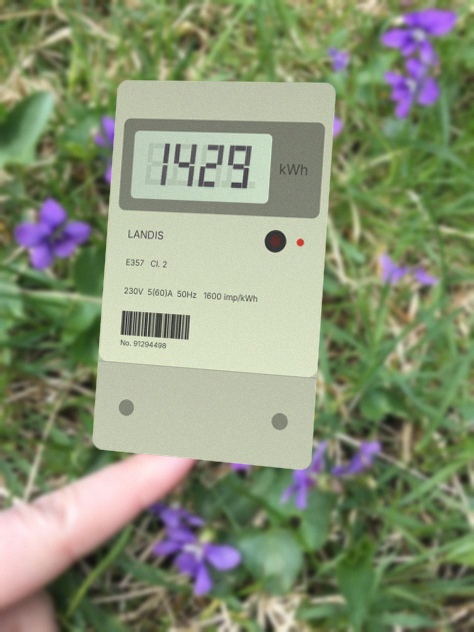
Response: {"value": 1429, "unit": "kWh"}
